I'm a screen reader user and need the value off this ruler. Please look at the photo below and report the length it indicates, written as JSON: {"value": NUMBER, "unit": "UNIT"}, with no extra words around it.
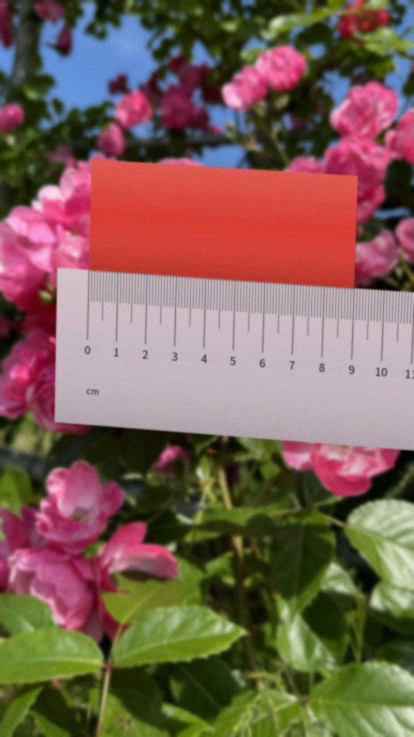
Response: {"value": 9, "unit": "cm"}
